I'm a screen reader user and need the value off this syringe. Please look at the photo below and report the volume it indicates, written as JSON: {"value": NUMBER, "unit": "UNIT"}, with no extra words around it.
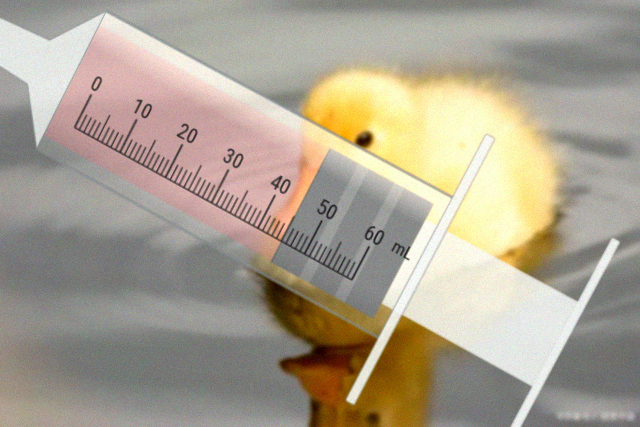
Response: {"value": 45, "unit": "mL"}
